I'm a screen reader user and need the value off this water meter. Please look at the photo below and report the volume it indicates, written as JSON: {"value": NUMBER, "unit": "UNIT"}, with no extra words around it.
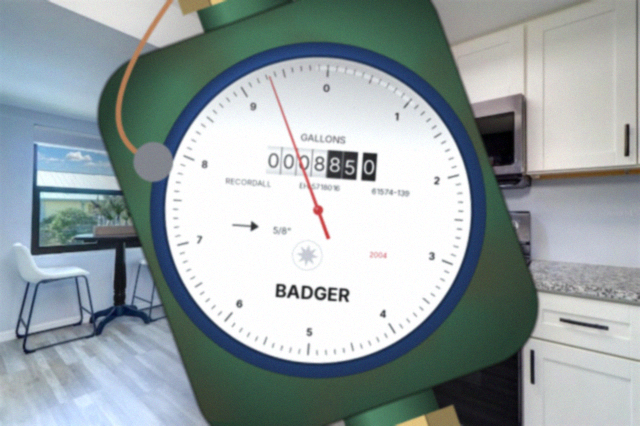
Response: {"value": 8849.3, "unit": "gal"}
